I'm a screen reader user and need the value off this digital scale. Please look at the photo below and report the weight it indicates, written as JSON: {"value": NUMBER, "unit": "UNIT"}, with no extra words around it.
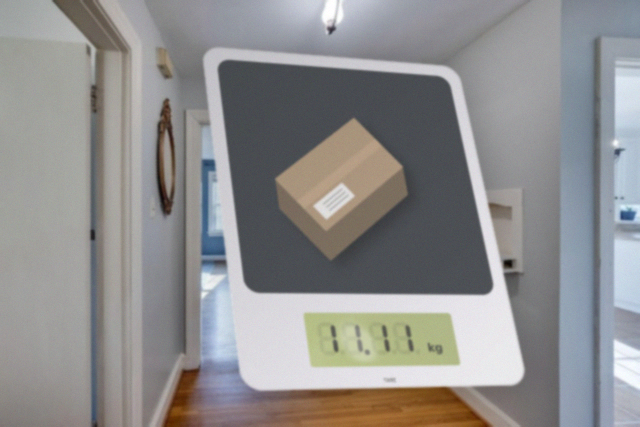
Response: {"value": 11.11, "unit": "kg"}
